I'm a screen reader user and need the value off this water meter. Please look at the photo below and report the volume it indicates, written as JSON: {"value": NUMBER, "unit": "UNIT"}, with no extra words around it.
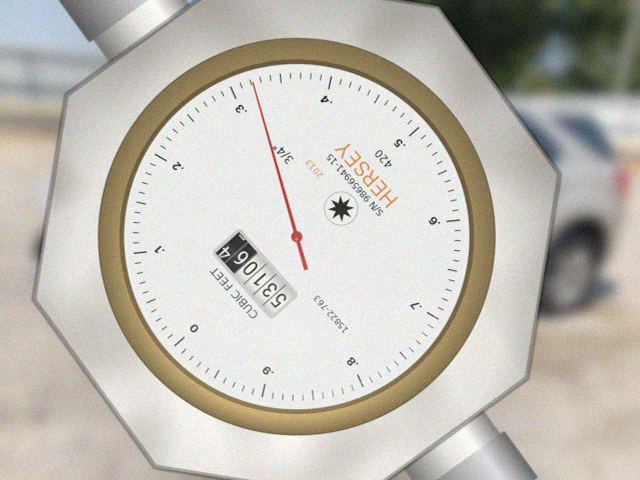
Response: {"value": 531064.32, "unit": "ft³"}
